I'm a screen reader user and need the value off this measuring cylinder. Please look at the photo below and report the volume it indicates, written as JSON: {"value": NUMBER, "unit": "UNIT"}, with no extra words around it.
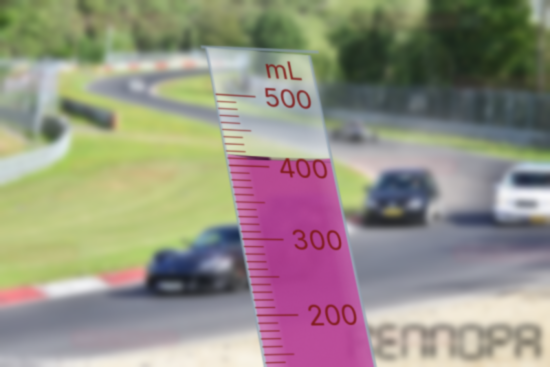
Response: {"value": 410, "unit": "mL"}
